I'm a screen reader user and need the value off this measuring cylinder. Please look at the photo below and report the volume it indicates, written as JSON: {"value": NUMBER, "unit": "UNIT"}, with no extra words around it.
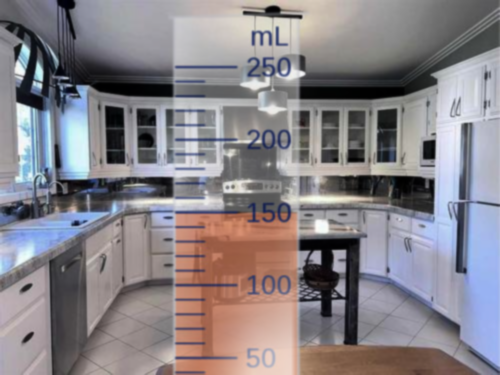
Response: {"value": 150, "unit": "mL"}
